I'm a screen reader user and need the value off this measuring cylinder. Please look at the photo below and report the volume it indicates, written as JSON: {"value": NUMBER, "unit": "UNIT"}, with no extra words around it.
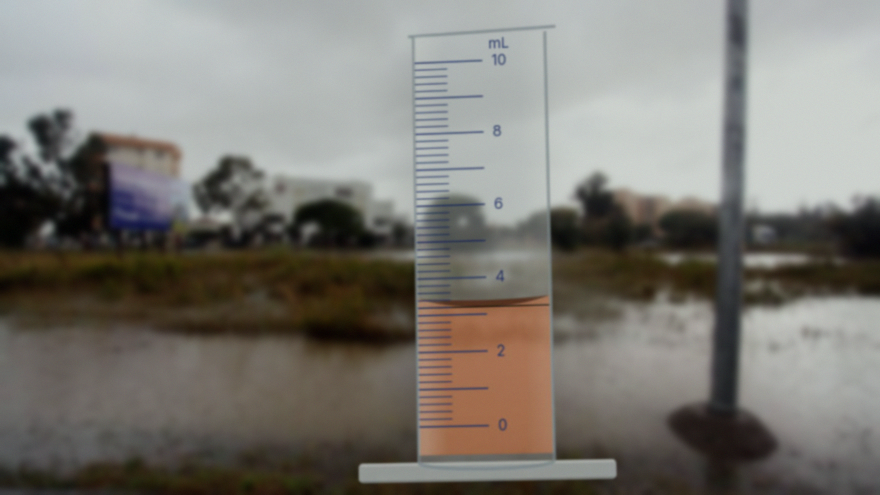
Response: {"value": 3.2, "unit": "mL"}
